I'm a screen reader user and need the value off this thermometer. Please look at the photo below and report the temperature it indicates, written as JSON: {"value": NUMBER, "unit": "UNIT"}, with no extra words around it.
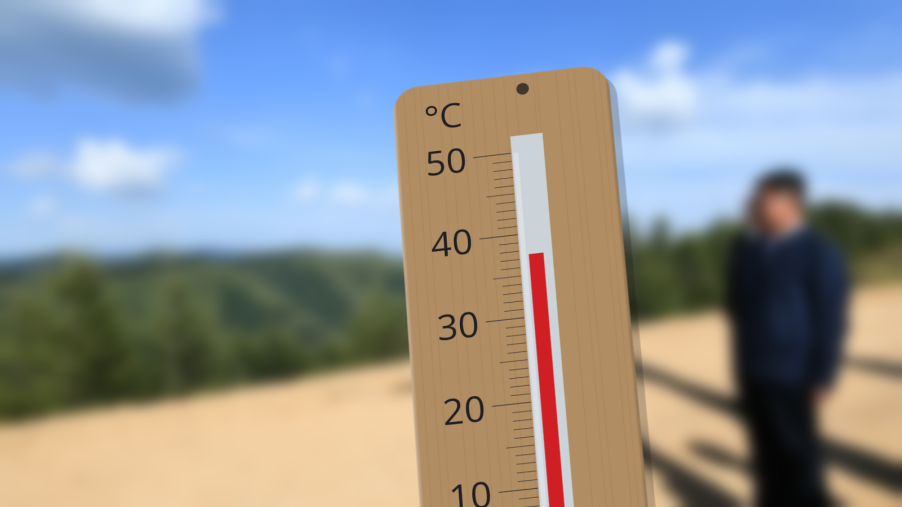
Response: {"value": 37.5, "unit": "°C"}
